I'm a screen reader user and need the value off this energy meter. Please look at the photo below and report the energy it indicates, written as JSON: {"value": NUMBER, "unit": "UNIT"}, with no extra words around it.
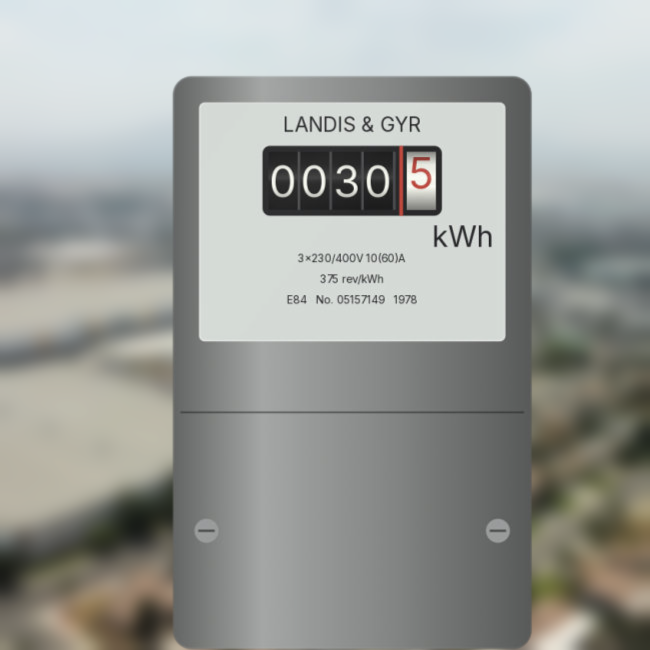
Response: {"value": 30.5, "unit": "kWh"}
